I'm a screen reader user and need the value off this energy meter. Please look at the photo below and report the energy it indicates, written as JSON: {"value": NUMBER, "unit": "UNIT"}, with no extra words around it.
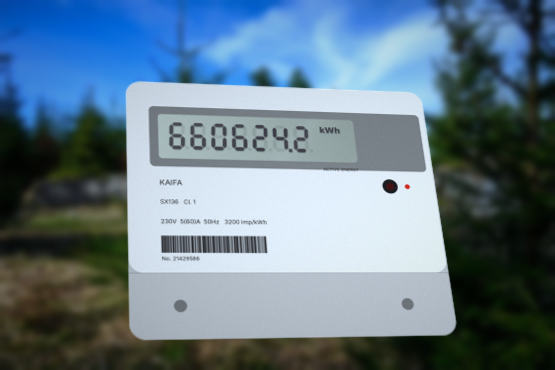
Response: {"value": 660624.2, "unit": "kWh"}
